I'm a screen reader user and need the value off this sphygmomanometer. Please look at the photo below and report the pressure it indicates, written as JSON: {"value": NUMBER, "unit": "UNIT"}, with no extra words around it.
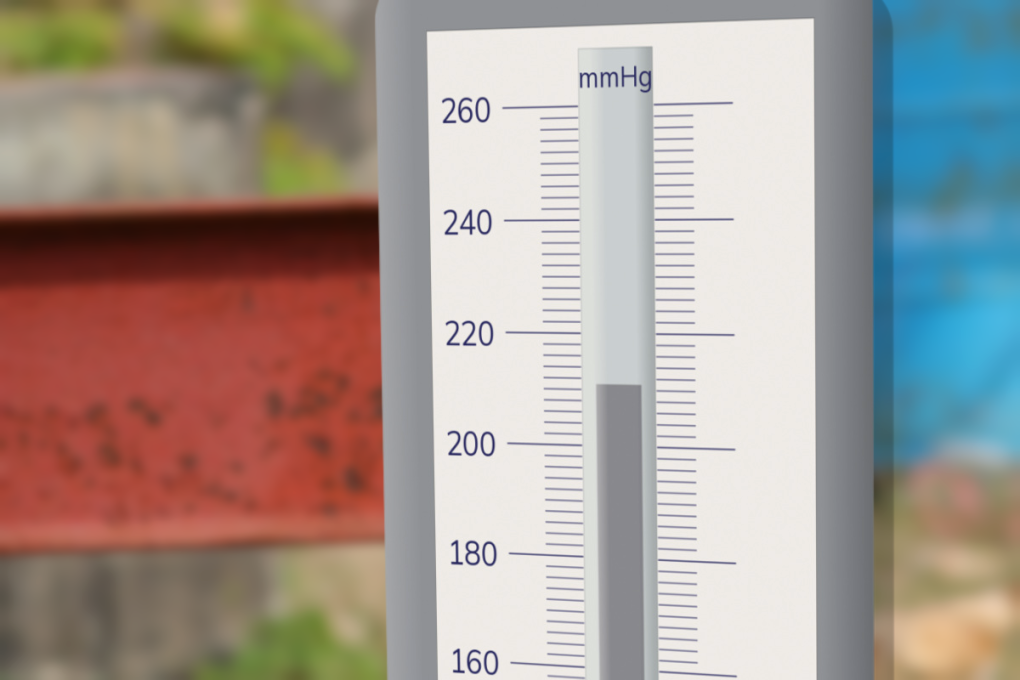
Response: {"value": 211, "unit": "mmHg"}
